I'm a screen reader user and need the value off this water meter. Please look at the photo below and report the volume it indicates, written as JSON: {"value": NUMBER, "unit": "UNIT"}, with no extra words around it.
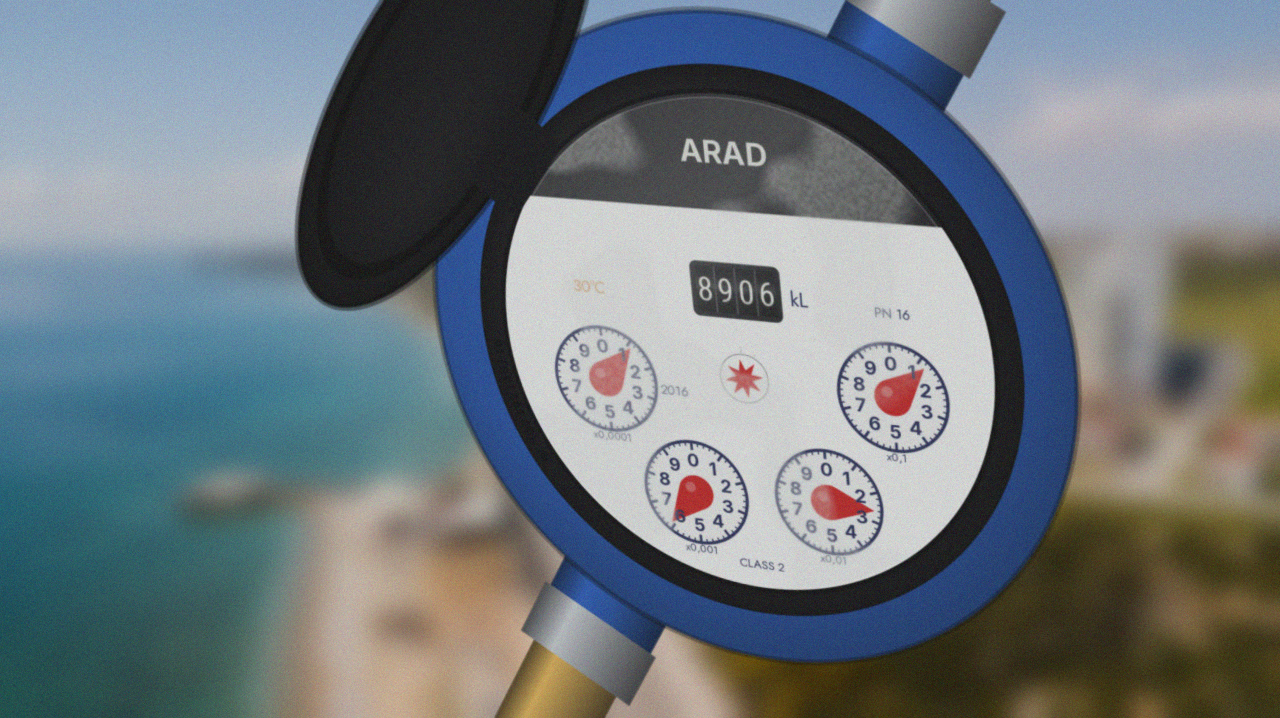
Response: {"value": 8906.1261, "unit": "kL"}
